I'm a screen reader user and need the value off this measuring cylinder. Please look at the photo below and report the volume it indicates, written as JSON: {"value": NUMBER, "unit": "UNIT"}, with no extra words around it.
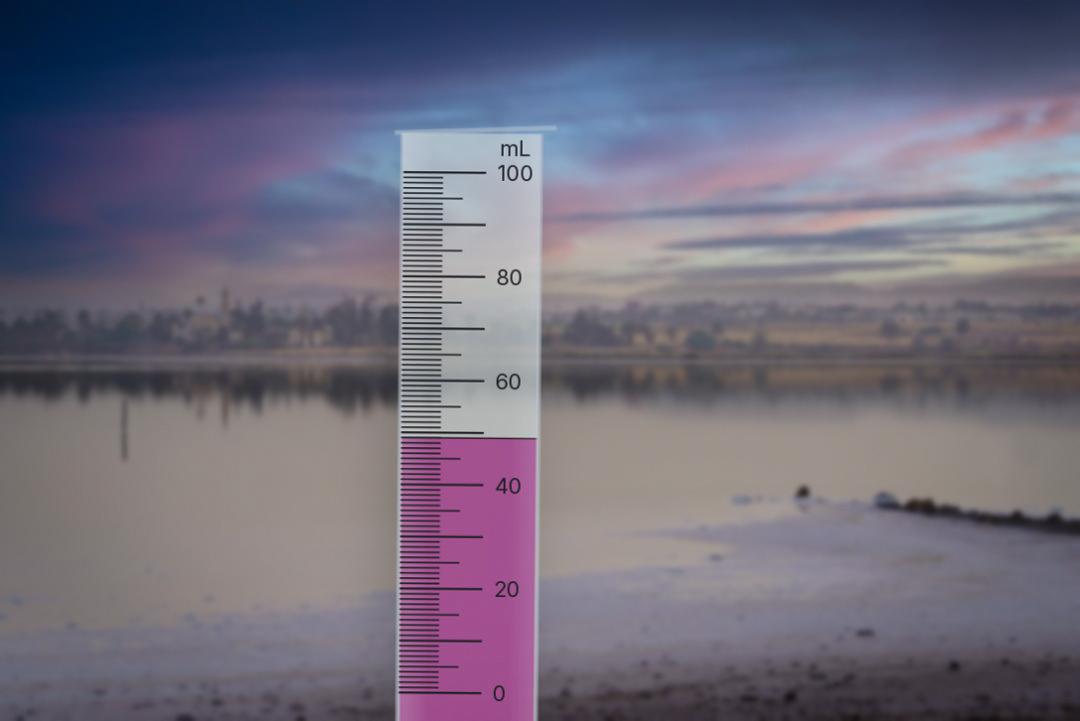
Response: {"value": 49, "unit": "mL"}
